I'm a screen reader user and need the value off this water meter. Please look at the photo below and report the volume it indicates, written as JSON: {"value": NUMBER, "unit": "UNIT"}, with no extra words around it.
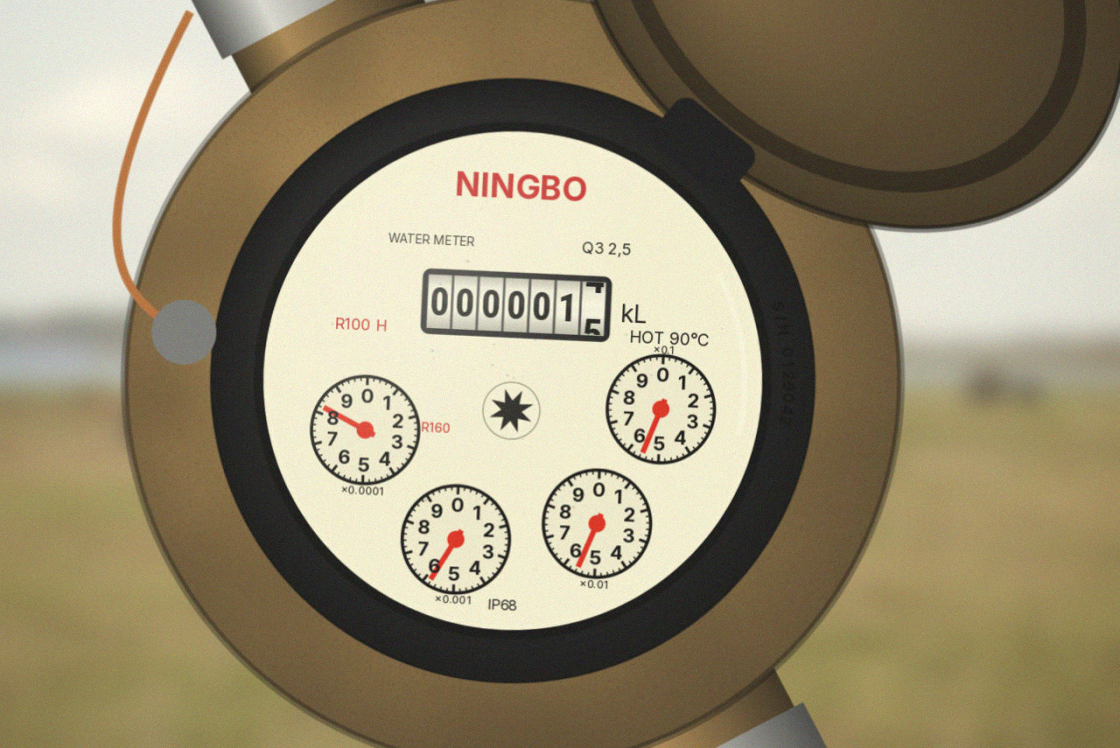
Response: {"value": 14.5558, "unit": "kL"}
